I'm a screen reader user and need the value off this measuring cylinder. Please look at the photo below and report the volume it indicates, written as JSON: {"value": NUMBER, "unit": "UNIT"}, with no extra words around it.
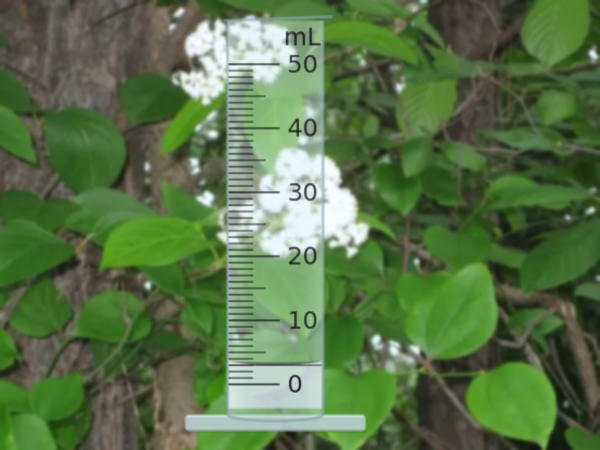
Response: {"value": 3, "unit": "mL"}
